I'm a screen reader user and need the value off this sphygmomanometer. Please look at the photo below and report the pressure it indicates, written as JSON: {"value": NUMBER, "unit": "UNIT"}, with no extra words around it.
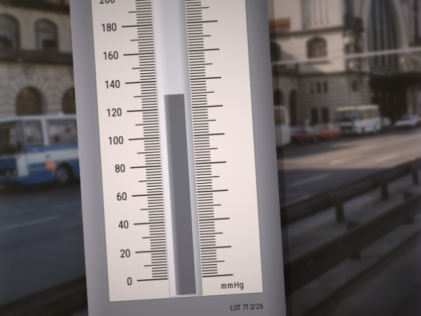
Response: {"value": 130, "unit": "mmHg"}
